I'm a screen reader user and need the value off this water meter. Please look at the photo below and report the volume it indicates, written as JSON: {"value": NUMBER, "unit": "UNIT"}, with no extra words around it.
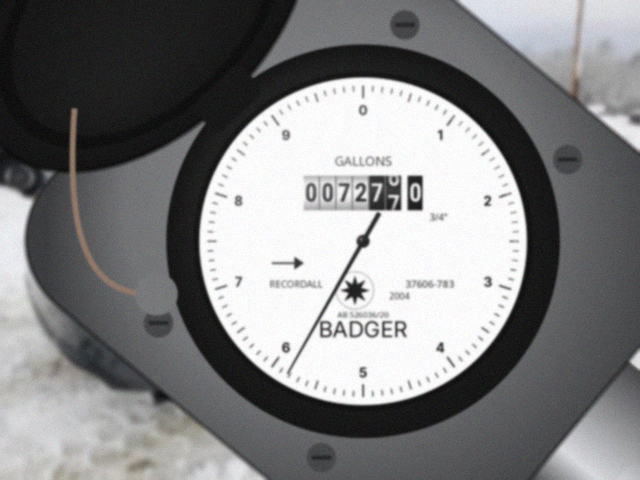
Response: {"value": 72765.8, "unit": "gal"}
